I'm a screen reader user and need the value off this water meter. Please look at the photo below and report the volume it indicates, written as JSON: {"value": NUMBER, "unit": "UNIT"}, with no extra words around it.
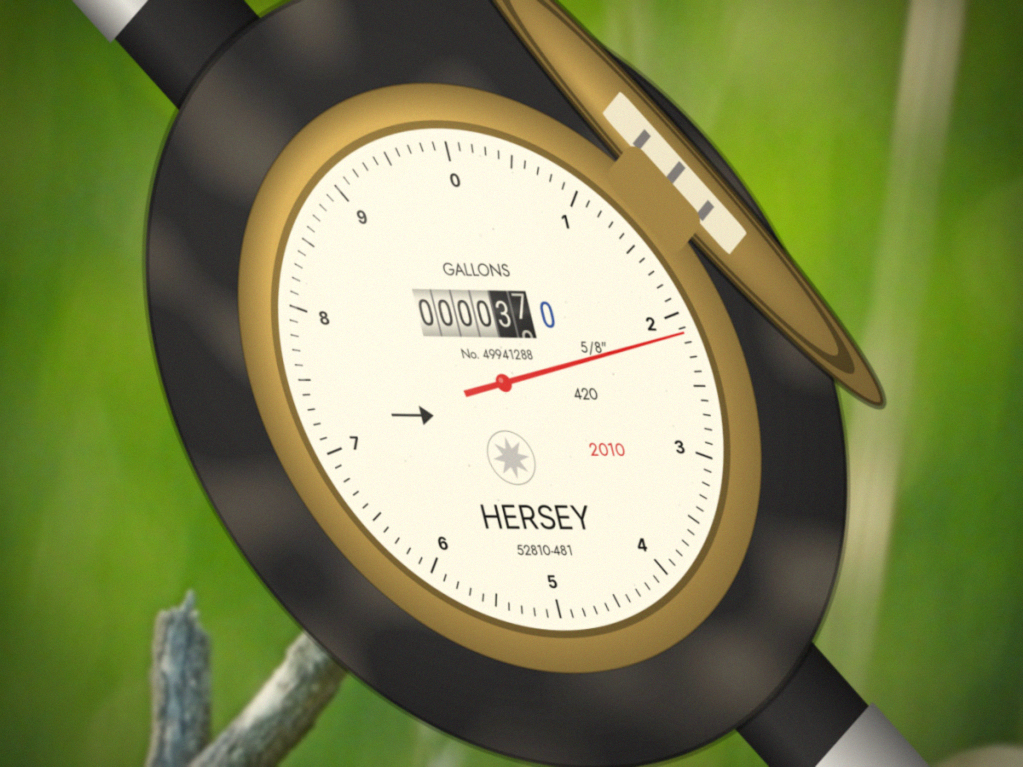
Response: {"value": 372.1, "unit": "gal"}
